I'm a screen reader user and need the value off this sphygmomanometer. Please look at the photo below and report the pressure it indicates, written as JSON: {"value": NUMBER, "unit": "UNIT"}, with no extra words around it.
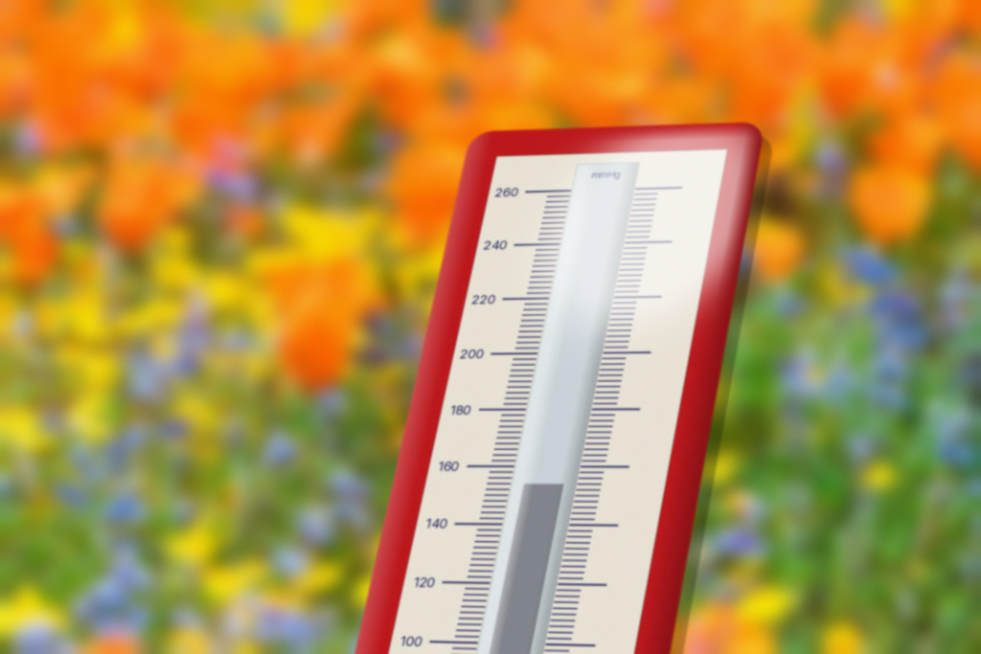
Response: {"value": 154, "unit": "mmHg"}
